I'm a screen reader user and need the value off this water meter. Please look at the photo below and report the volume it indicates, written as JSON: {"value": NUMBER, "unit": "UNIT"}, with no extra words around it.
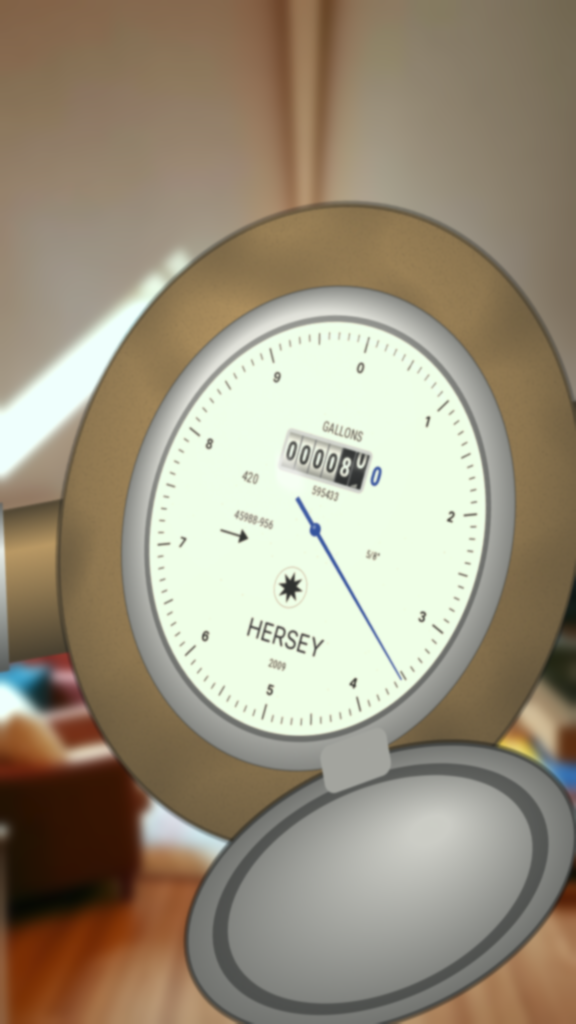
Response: {"value": 803.5, "unit": "gal"}
